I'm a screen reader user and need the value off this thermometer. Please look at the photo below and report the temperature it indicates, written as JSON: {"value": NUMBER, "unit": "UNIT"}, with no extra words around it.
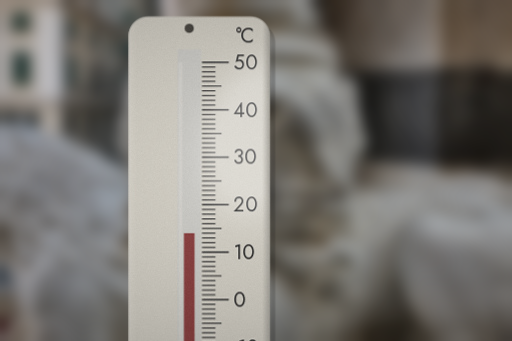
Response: {"value": 14, "unit": "°C"}
